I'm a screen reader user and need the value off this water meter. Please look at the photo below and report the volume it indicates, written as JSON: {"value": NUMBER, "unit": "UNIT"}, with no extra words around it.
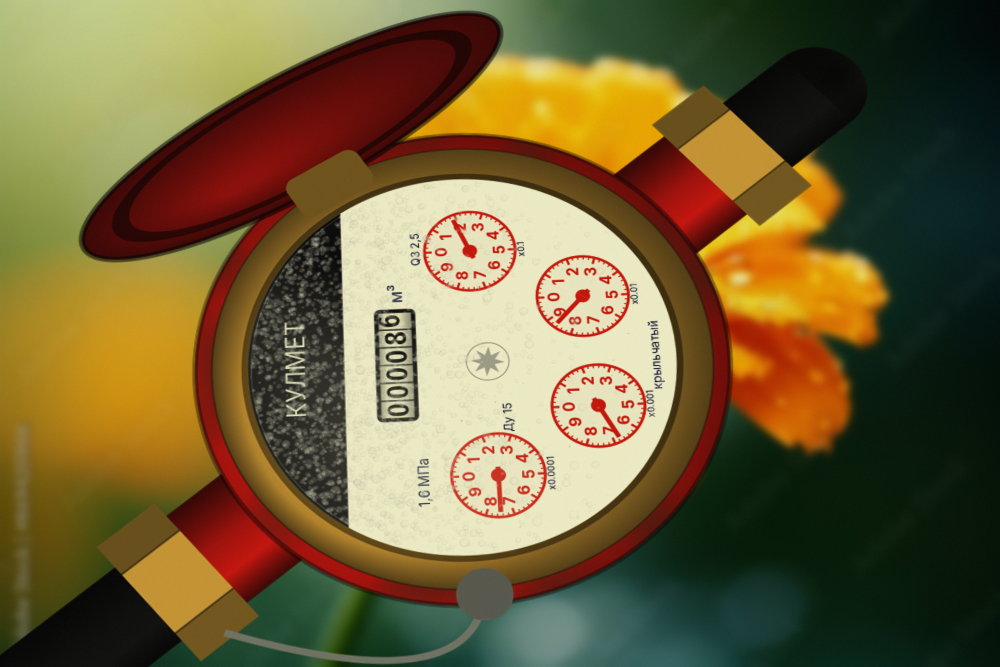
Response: {"value": 86.1867, "unit": "m³"}
